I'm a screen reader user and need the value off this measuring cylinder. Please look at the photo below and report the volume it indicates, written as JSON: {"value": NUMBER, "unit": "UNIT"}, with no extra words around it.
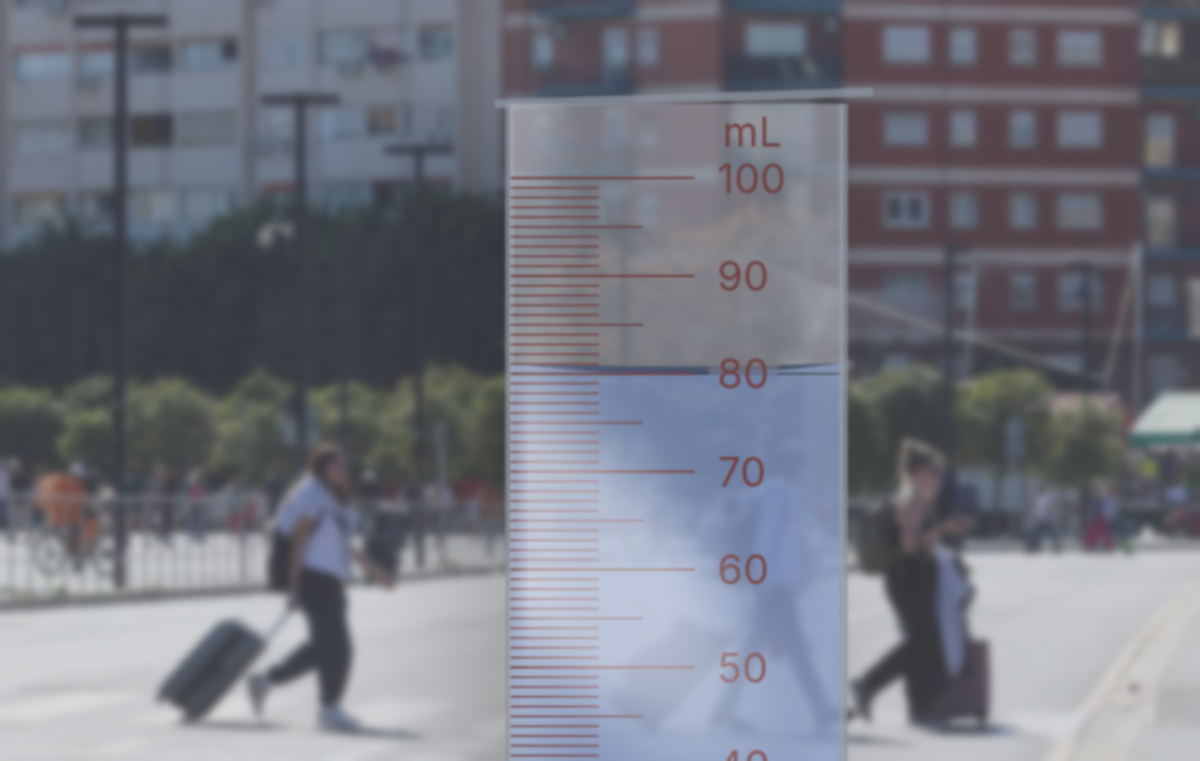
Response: {"value": 80, "unit": "mL"}
